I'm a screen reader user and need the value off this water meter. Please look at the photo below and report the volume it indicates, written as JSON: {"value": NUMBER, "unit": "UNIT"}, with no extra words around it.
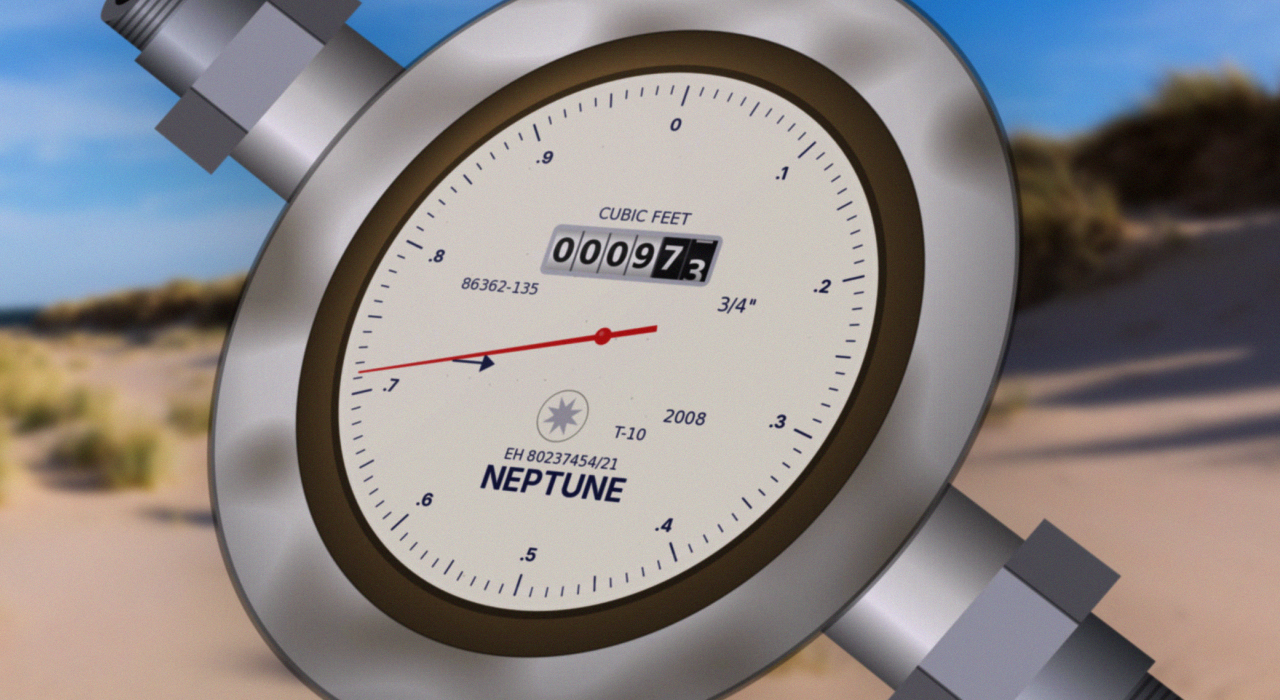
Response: {"value": 972.71, "unit": "ft³"}
